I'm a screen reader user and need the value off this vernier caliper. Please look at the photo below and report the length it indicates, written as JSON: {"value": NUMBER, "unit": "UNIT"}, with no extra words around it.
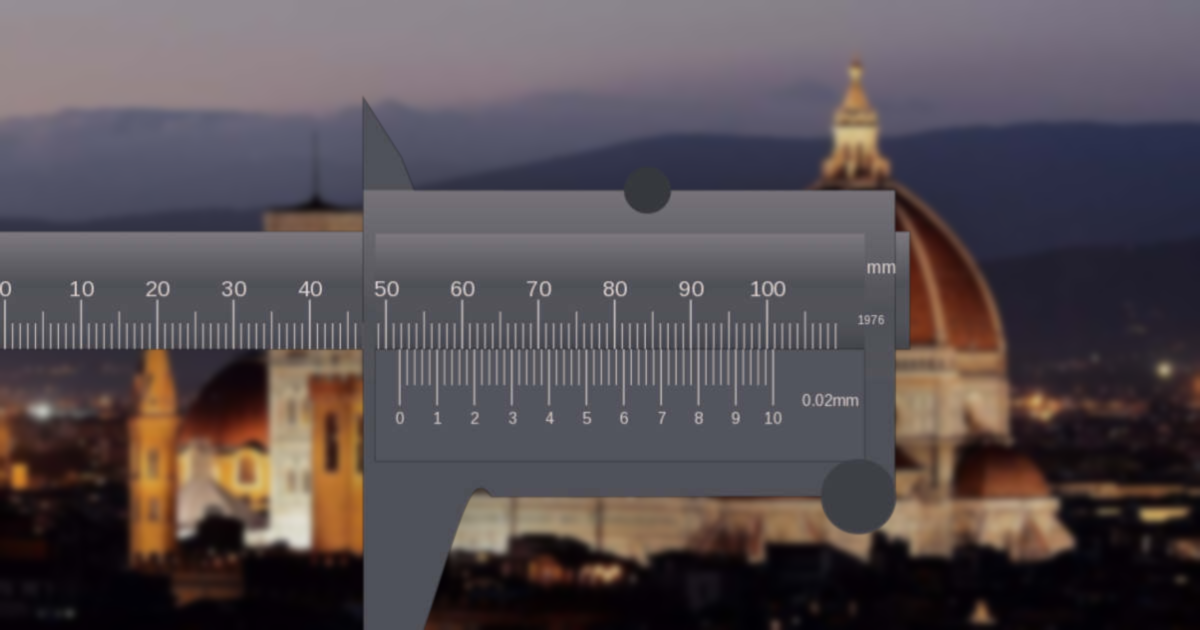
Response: {"value": 51.8, "unit": "mm"}
